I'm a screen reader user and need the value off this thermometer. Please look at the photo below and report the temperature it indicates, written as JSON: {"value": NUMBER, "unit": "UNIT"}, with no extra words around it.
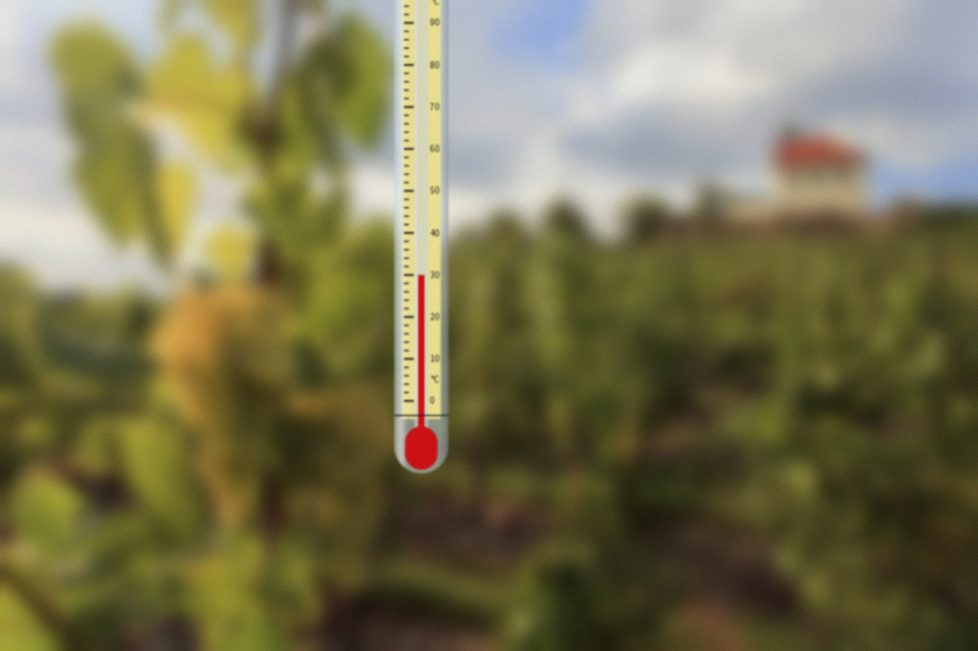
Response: {"value": 30, "unit": "°C"}
